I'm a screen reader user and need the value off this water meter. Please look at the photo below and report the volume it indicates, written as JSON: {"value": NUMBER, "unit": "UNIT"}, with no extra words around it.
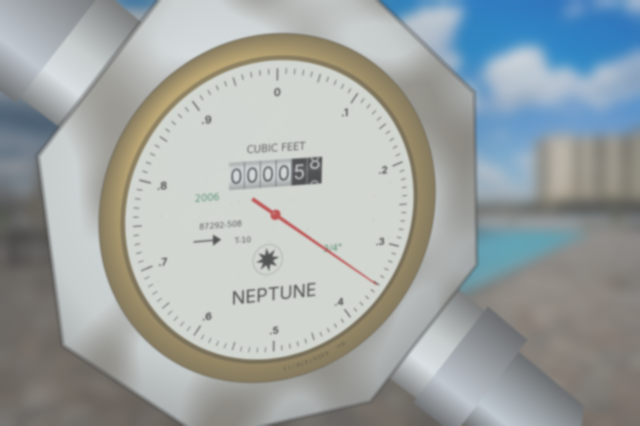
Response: {"value": 58.35, "unit": "ft³"}
